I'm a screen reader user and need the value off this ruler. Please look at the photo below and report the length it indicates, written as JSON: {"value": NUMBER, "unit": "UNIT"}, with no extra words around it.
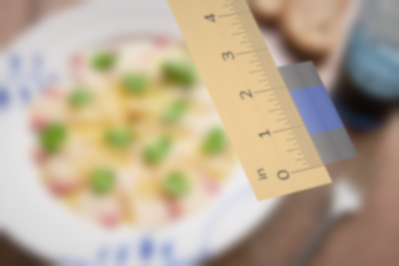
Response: {"value": 2.5, "unit": "in"}
